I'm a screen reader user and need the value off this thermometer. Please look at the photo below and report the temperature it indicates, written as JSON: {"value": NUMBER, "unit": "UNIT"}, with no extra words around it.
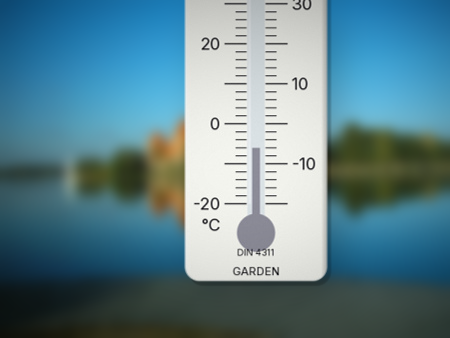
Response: {"value": -6, "unit": "°C"}
